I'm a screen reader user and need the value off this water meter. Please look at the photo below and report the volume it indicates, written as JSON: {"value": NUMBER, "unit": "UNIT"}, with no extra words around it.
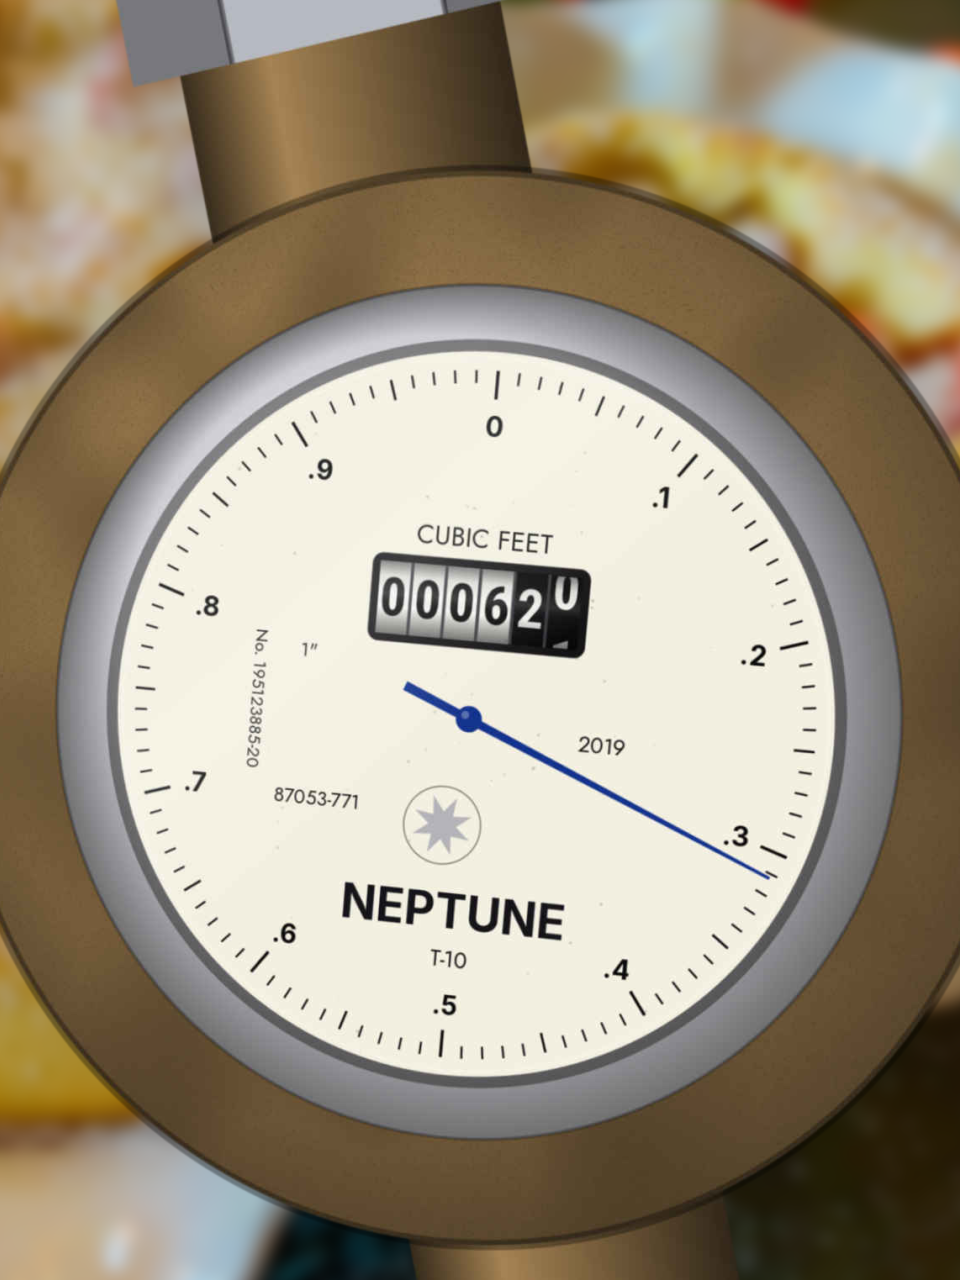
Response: {"value": 620.31, "unit": "ft³"}
